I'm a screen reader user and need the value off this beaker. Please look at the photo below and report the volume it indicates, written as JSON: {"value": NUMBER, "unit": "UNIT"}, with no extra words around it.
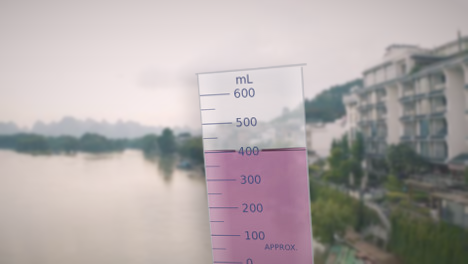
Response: {"value": 400, "unit": "mL"}
